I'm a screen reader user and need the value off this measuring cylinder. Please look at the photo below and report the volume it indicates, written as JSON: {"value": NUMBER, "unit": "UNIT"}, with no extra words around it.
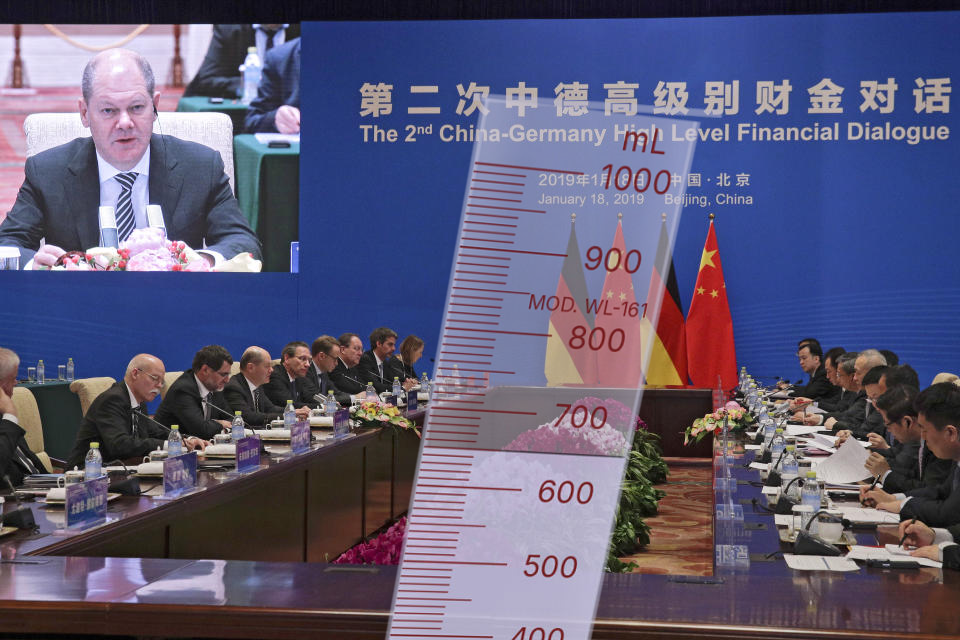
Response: {"value": 650, "unit": "mL"}
